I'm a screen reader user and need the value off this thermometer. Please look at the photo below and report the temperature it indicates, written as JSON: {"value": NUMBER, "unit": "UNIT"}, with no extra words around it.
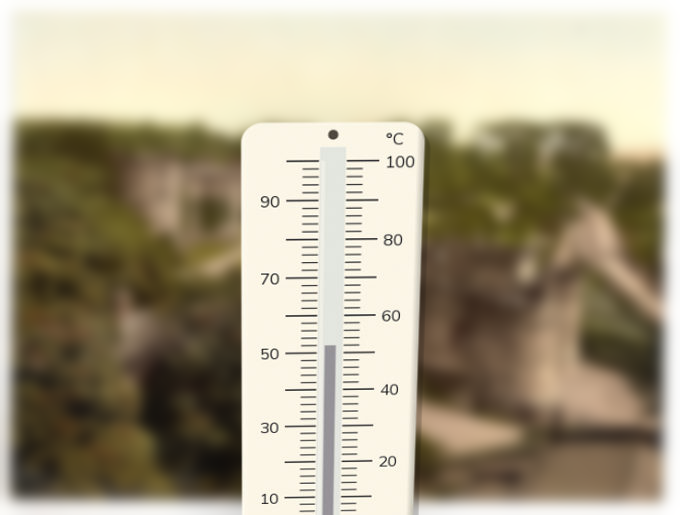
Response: {"value": 52, "unit": "°C"}
